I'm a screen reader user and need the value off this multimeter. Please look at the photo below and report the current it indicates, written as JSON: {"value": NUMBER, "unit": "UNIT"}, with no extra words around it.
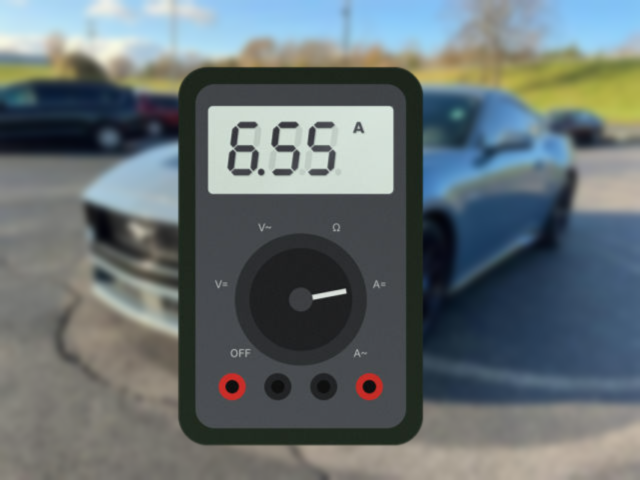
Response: {"value": 6.55, "unit": "A"}
